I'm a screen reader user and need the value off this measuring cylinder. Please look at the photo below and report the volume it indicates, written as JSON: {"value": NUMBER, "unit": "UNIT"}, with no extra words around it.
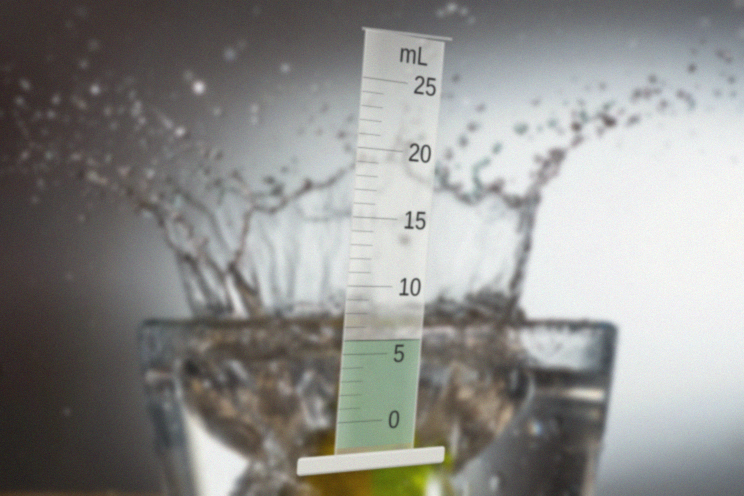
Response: {"value": 6, "unit": "mL"}
